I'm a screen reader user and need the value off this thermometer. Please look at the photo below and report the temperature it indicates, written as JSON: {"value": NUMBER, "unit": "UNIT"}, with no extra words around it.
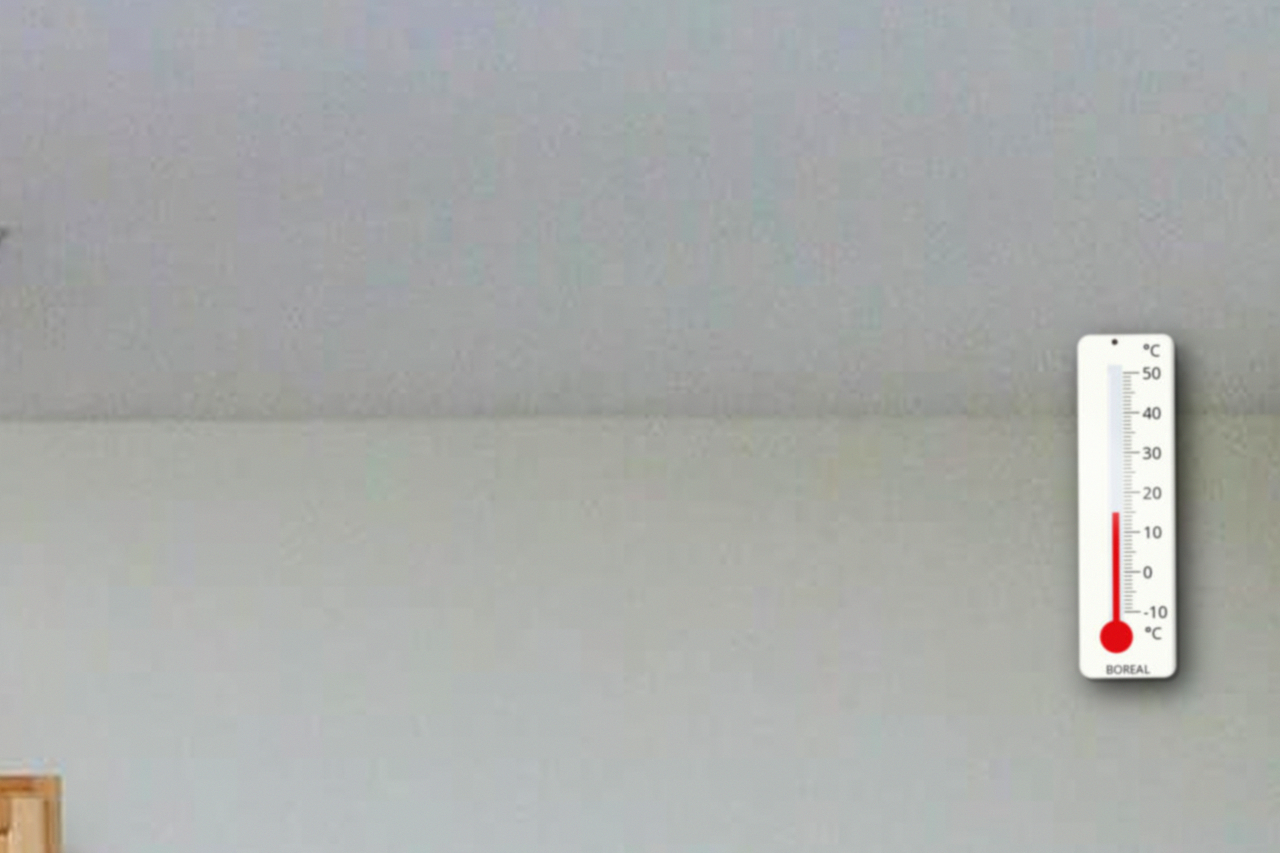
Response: {"value": 15, "unit": "°C"}
